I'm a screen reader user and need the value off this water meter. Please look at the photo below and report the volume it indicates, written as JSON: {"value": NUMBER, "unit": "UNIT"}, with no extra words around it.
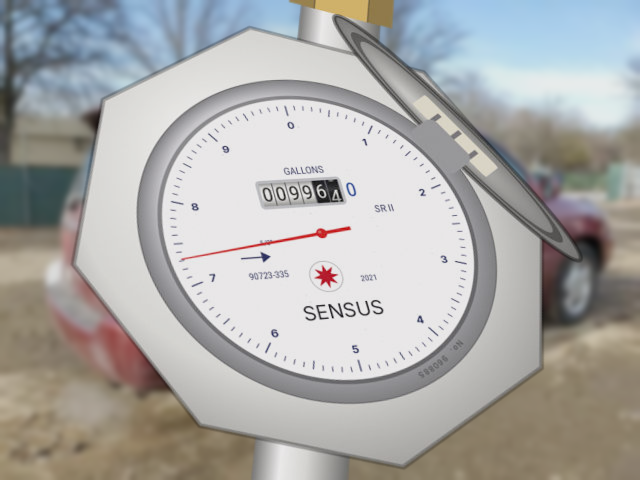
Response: {"value": 99637.3, "unit": "gal"}
